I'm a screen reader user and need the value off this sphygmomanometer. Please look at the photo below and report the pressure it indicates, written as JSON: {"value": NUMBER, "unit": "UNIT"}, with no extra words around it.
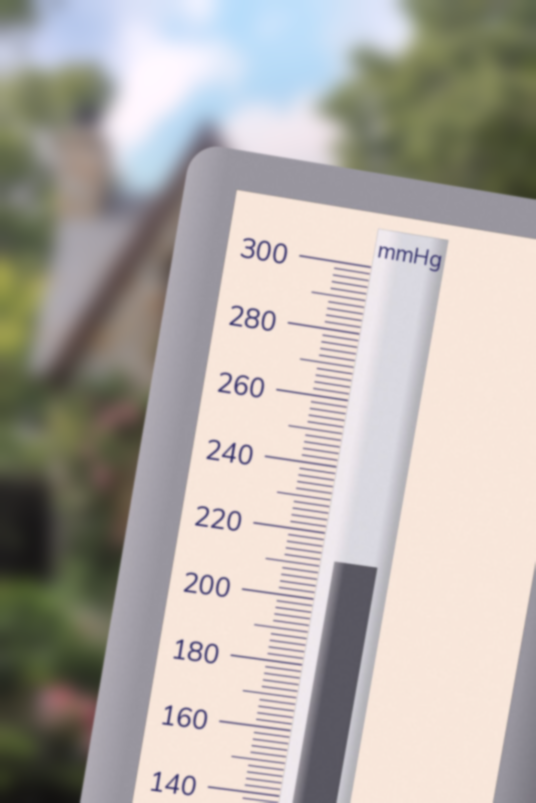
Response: {"value": 212, "unit": "mmHg"}
